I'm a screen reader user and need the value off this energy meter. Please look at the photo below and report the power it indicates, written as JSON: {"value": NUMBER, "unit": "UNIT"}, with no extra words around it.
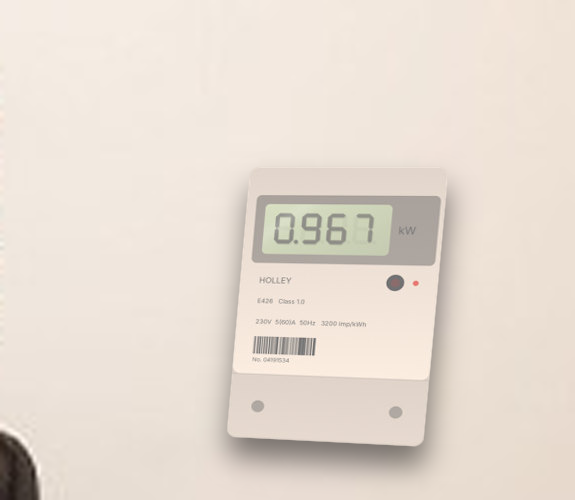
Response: {"value": 0.967, "unit": "kW"}
